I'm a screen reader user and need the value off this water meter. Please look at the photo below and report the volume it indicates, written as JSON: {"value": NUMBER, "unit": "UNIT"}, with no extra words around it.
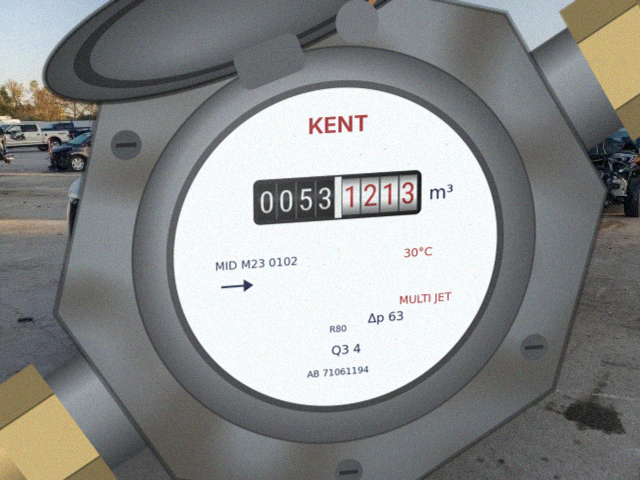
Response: {"value": 53.1213, "unit": "m³"}
